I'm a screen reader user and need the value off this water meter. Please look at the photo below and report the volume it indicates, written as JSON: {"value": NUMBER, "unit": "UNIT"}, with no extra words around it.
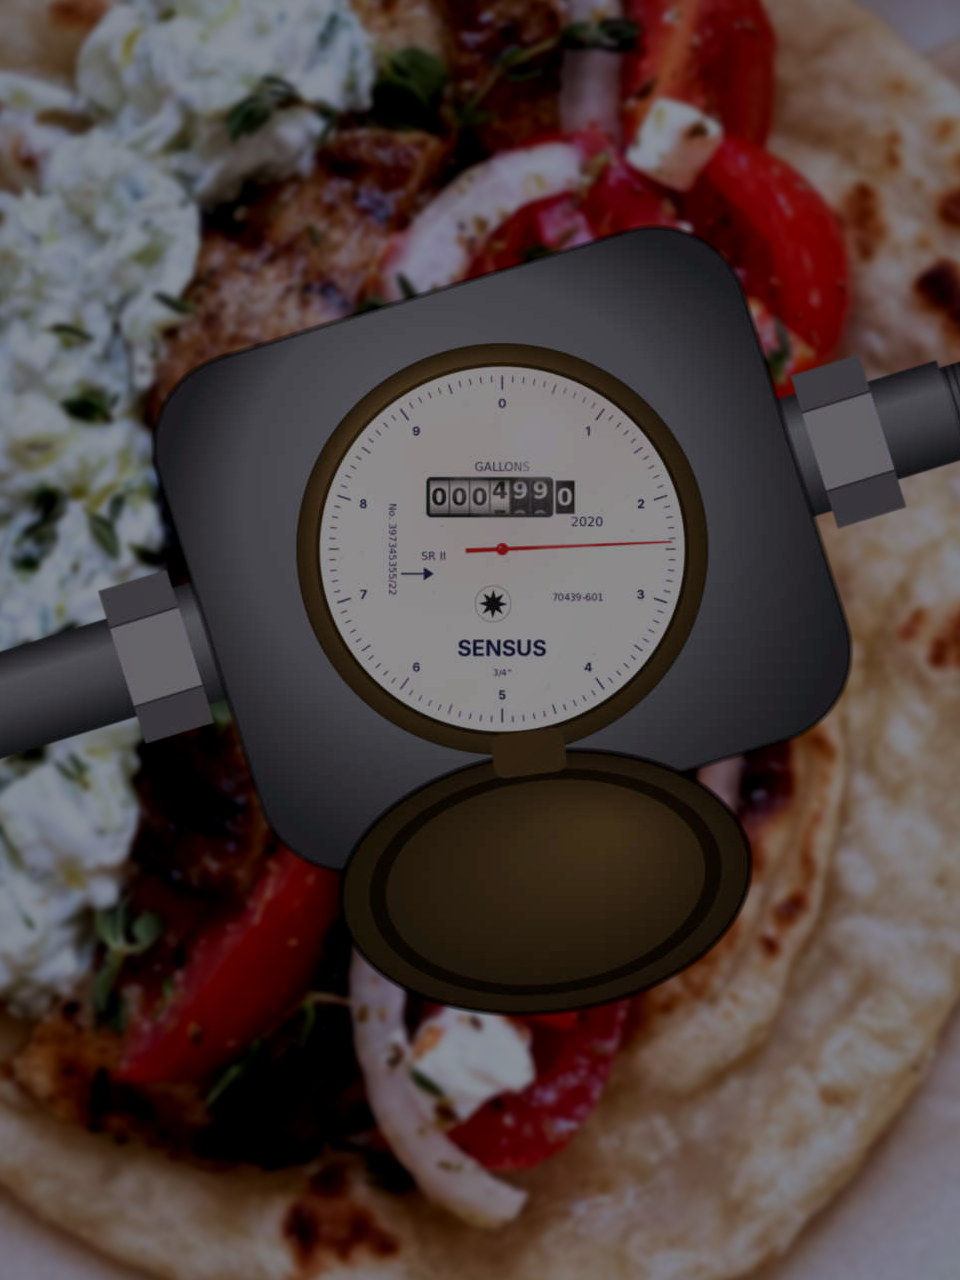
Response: {"value": 4992.4, "unit": "gal"}
